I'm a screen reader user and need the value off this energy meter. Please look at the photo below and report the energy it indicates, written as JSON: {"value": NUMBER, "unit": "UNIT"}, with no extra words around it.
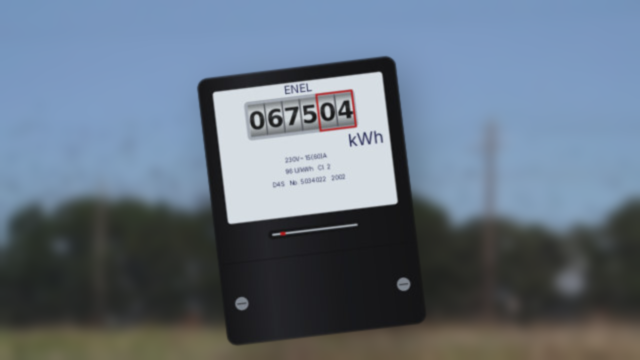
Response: {"value": 675.04, "unit": "kWh"}
